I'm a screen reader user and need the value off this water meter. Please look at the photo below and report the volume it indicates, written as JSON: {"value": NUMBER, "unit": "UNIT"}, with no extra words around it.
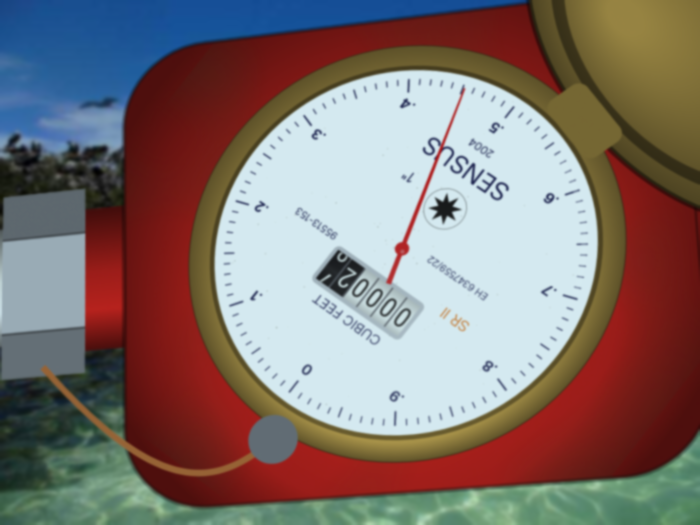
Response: {"value": 27.45, "unit": "ft³"}
